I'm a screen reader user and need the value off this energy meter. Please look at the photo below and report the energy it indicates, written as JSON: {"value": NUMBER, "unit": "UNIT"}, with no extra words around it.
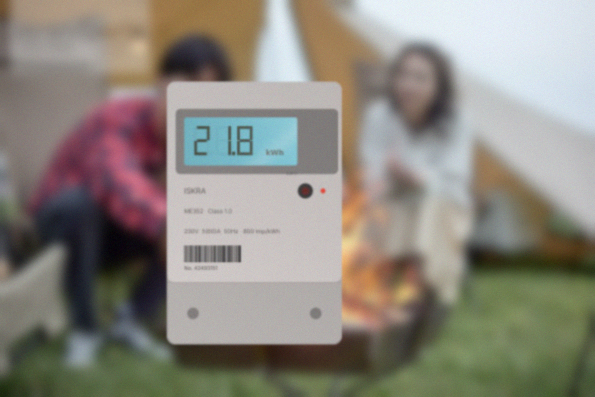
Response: {"value": 21.8, "unit": "kWh"}
